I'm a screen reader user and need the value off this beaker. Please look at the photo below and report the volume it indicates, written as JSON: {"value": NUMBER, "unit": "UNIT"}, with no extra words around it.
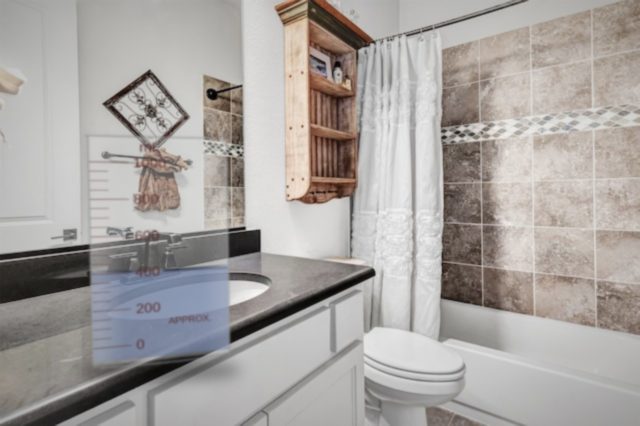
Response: {"value": 400, "unit": "mL"}
